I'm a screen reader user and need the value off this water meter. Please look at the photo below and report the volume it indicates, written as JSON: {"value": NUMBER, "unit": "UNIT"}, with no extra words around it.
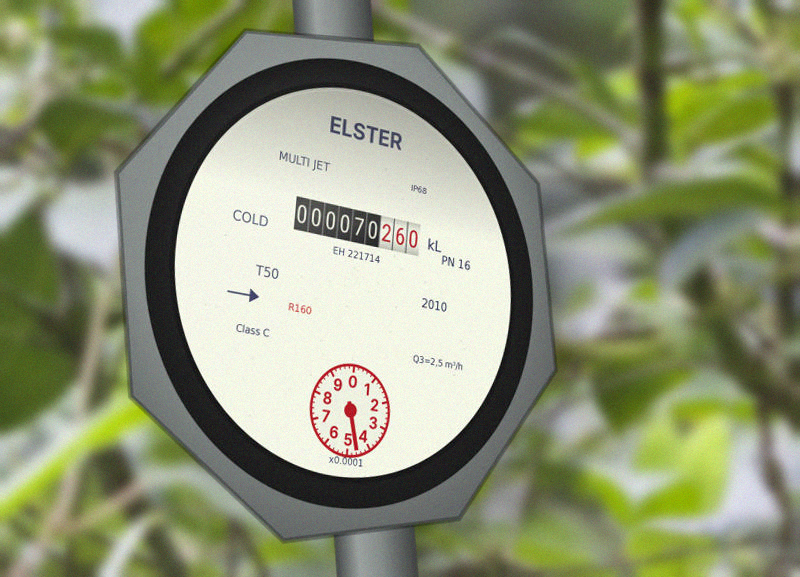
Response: {"value": 70.2604, "unit": "kL"}
